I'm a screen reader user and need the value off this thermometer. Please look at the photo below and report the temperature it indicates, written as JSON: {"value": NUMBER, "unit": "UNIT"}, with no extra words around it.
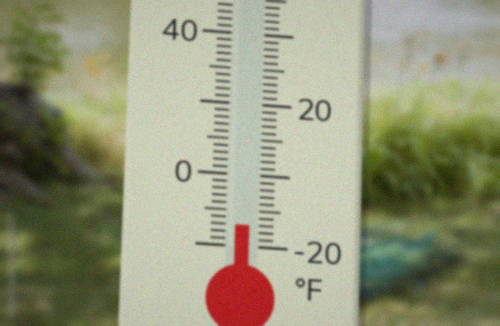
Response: {"value": -14, "unit": "°F"}
